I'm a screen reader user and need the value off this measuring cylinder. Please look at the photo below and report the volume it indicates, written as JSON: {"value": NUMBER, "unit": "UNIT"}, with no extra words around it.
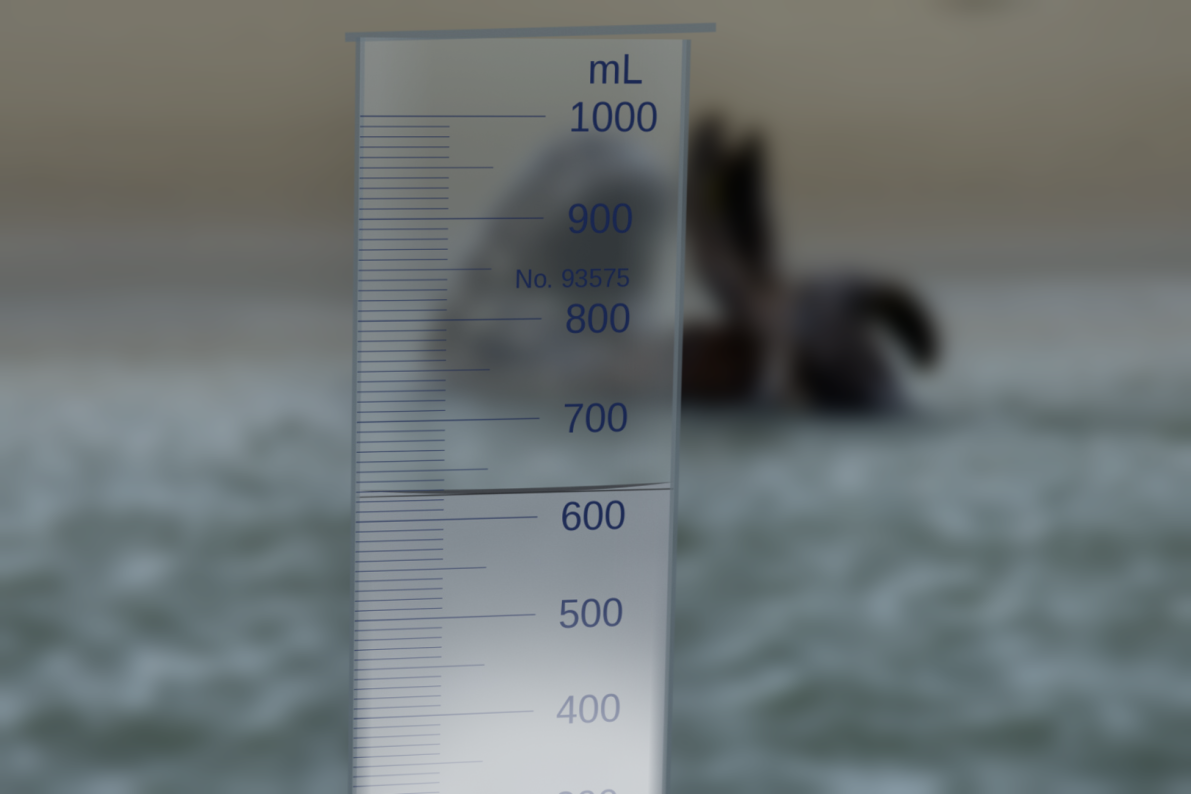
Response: {"value": 625, "unit": "mL"}
